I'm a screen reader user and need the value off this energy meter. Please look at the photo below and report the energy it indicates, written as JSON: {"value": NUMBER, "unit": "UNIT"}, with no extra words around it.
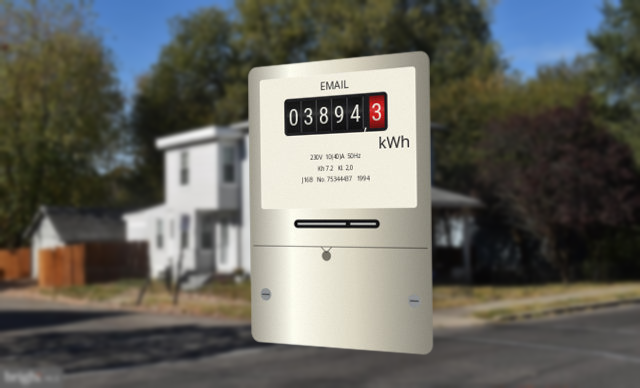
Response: {"value": 3894.3, "unit": "kWh"}
